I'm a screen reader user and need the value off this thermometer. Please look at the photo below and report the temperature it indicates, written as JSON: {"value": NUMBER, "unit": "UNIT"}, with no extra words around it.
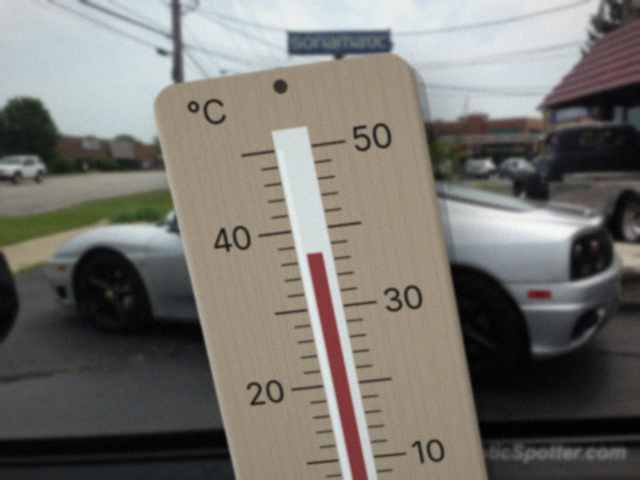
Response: {"value": 37, "unit": "°C"}
